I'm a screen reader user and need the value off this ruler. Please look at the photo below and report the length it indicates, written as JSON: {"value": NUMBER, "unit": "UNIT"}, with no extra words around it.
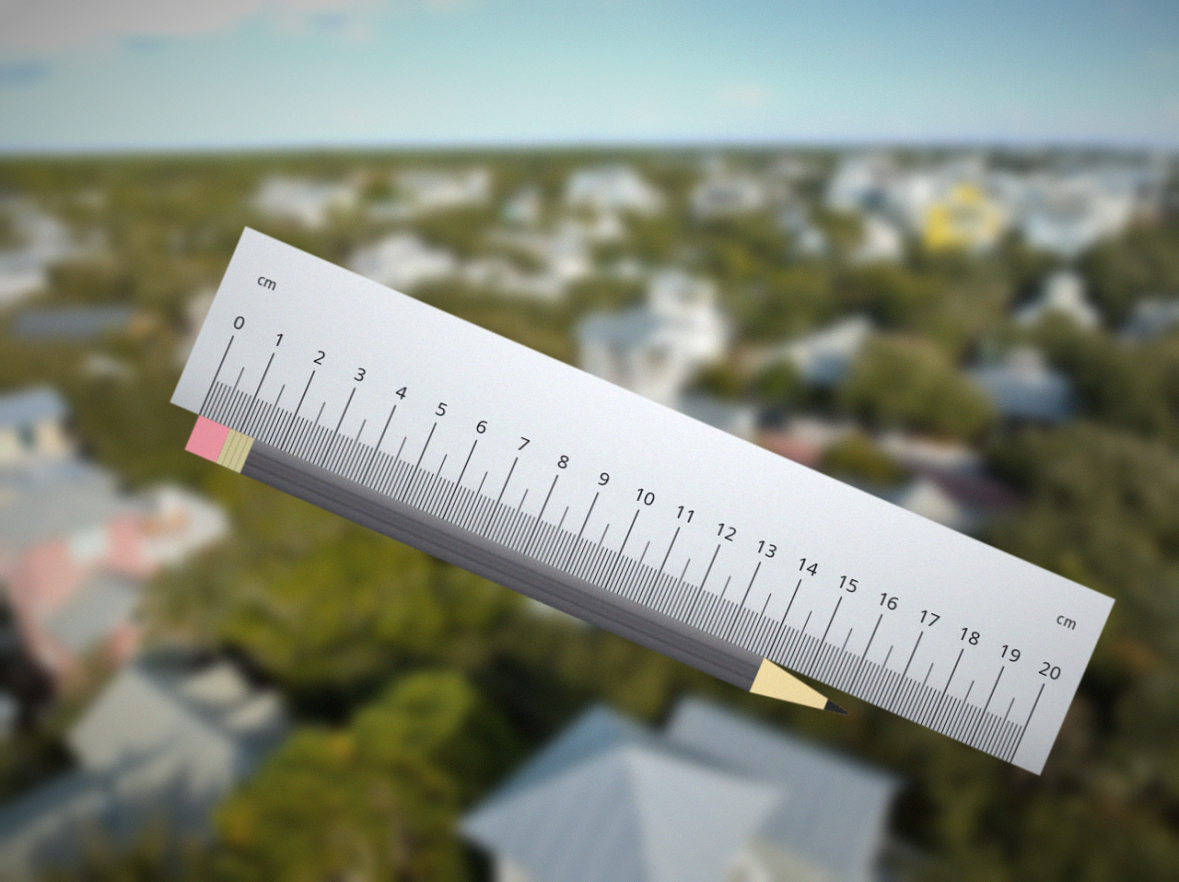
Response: {"value": 16.2, "unit": "cm"}
